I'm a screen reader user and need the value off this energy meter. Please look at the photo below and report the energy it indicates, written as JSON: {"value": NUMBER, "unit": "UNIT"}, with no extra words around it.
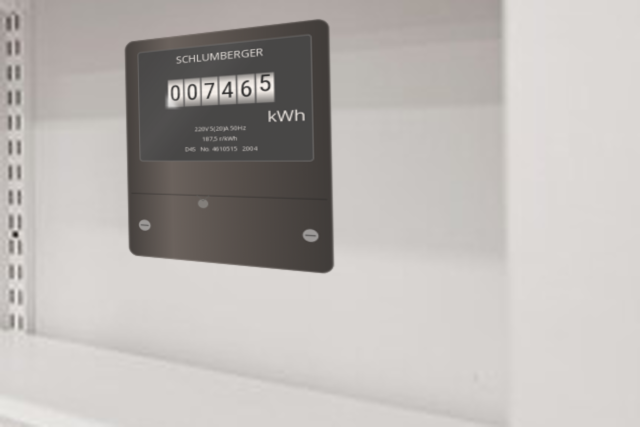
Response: {"value": 7465, "unit": "kWh"}
